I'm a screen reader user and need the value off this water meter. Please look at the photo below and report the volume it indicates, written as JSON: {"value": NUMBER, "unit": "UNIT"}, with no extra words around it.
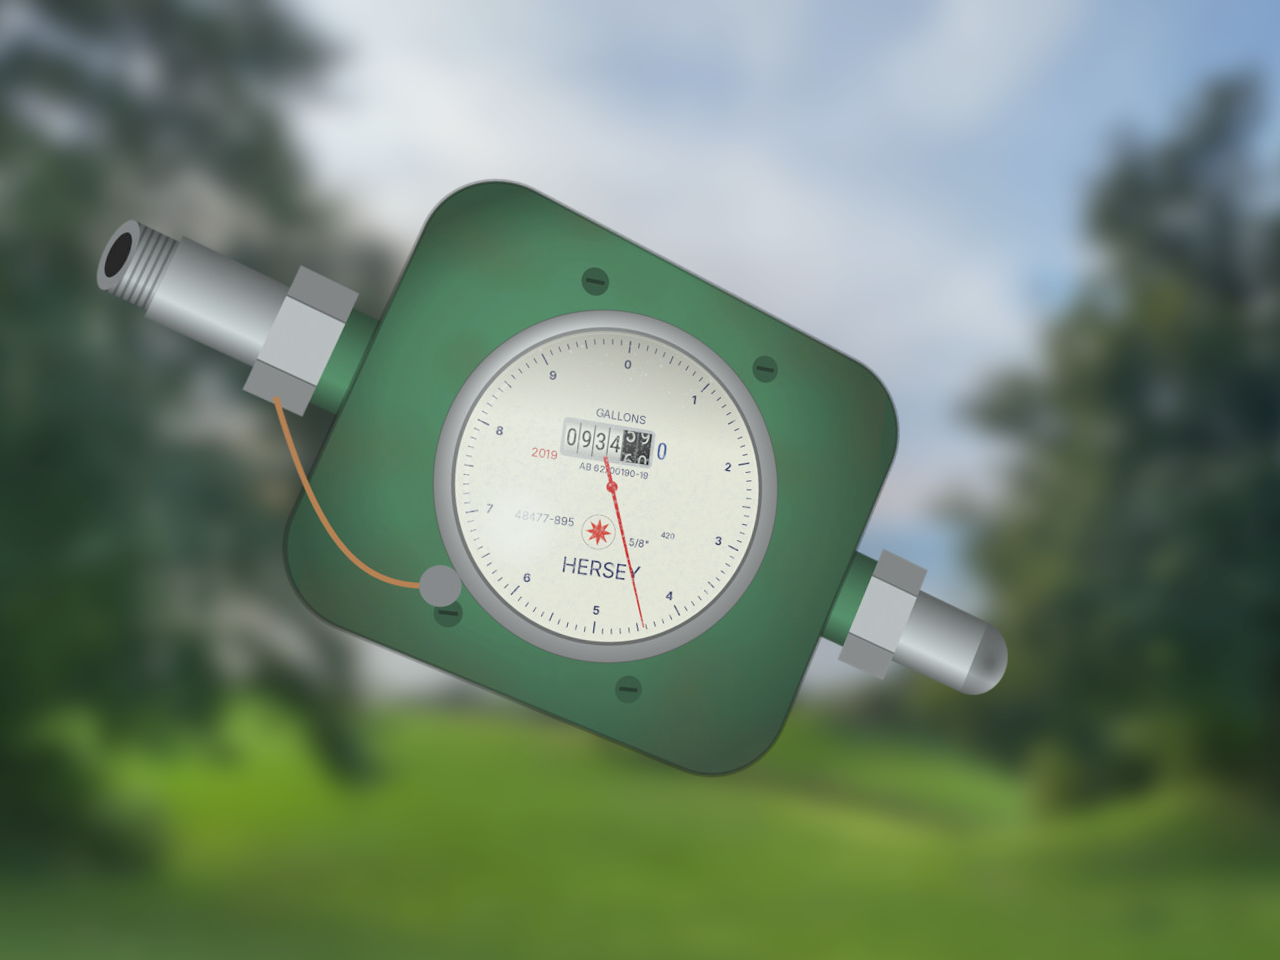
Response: {"value": 934594.4, "unit": "gal"}
